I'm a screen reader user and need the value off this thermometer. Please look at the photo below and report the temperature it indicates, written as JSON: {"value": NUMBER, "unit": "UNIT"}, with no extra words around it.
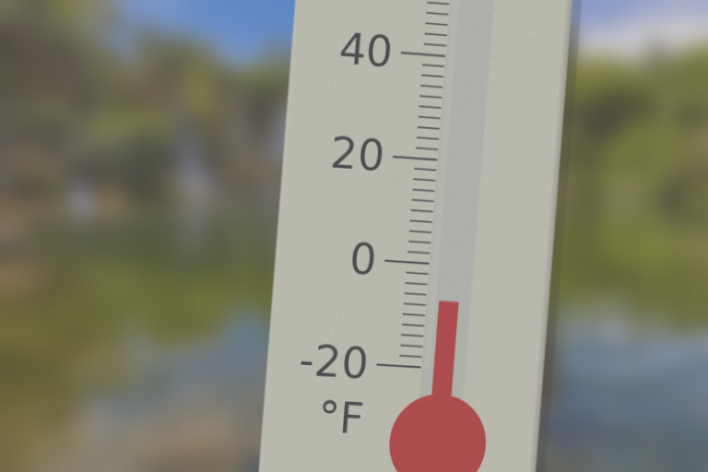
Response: {"value": -7, "unit": "°F"}
